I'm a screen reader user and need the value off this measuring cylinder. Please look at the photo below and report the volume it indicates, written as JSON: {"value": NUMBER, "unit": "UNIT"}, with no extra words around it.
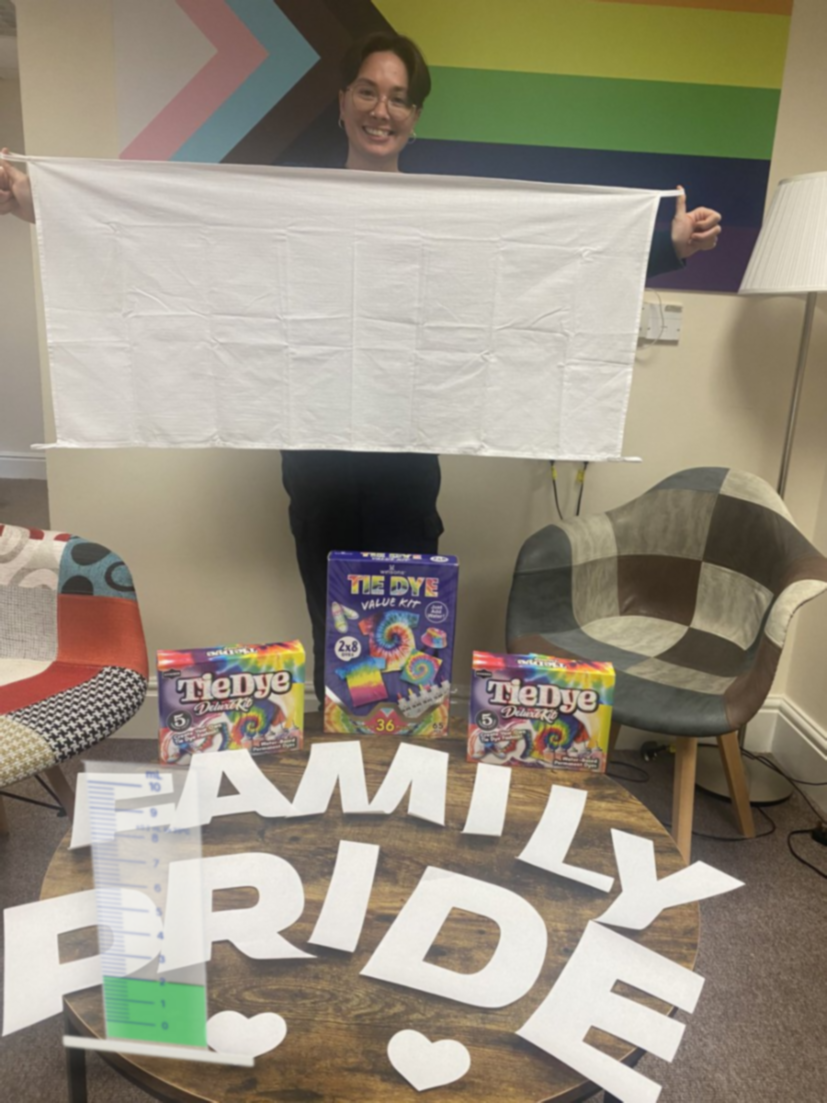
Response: {"value": 2, "unit": "mL"}
